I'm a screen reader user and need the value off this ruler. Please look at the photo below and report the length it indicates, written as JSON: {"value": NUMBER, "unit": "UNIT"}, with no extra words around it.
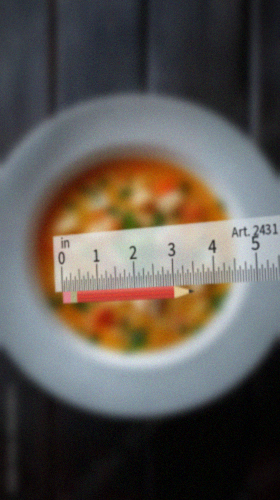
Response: {"value": 3.5, "unit": "in"}
